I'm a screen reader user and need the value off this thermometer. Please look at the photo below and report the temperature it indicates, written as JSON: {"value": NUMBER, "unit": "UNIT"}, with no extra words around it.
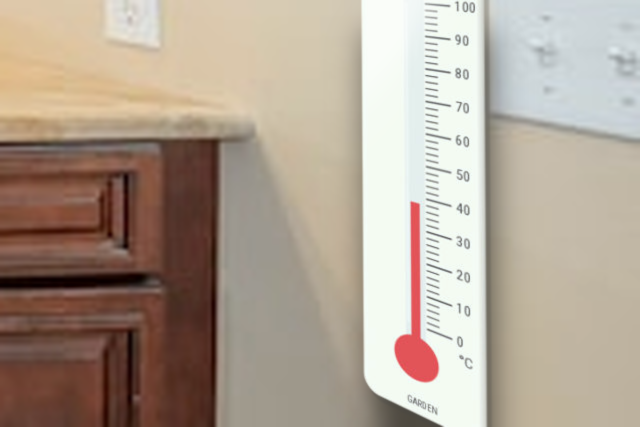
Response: {"value": 38, "unit": "°C"}
